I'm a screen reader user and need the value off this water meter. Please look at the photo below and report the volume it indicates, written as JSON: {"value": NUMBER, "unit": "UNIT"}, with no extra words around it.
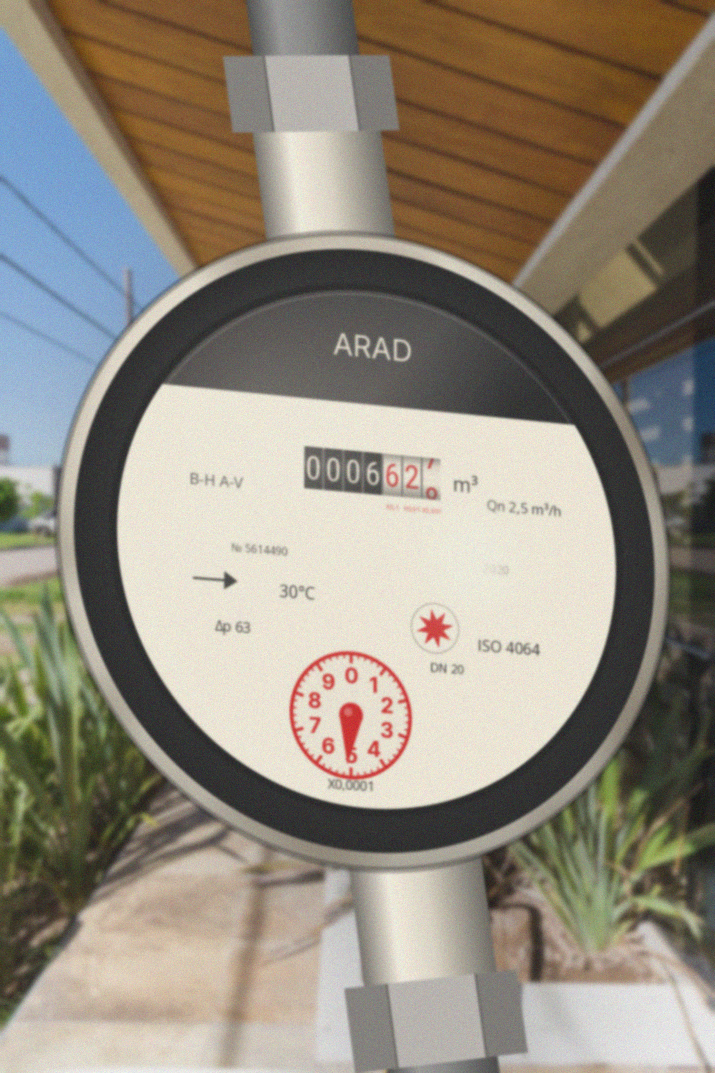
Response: {"value": 6.6275, "unit": "m³"}
